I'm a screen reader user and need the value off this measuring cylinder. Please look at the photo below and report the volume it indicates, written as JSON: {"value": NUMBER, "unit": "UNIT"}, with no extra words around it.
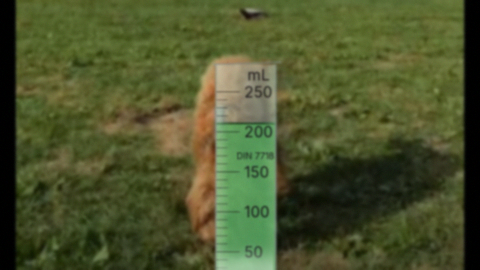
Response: {"value": 210, "unit": "mL"}
